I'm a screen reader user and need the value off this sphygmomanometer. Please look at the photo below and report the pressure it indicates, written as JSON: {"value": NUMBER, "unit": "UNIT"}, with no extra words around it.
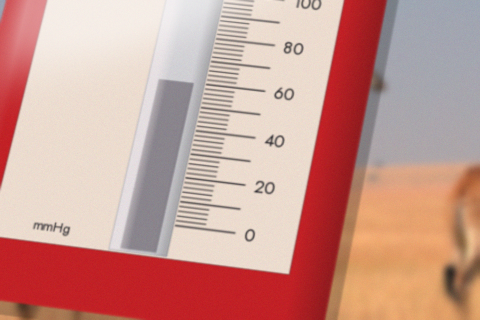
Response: {"value": 60, "unit": "mmHg"}
